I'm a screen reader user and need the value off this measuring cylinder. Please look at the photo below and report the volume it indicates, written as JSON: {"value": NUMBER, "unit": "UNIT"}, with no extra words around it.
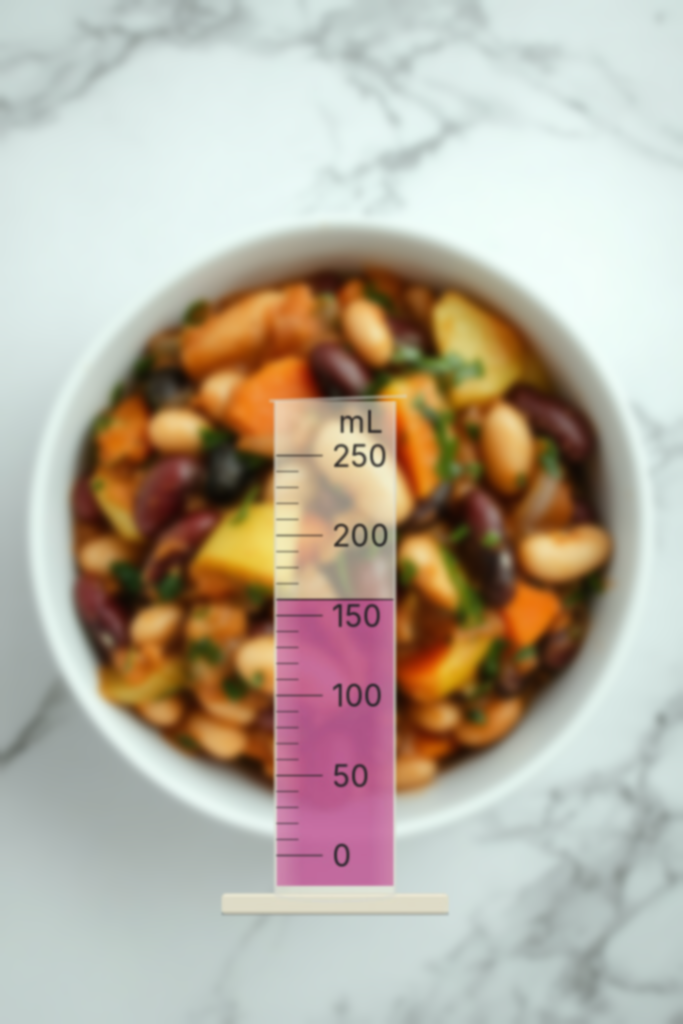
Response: {"value": 160, "unit": "mL"}
